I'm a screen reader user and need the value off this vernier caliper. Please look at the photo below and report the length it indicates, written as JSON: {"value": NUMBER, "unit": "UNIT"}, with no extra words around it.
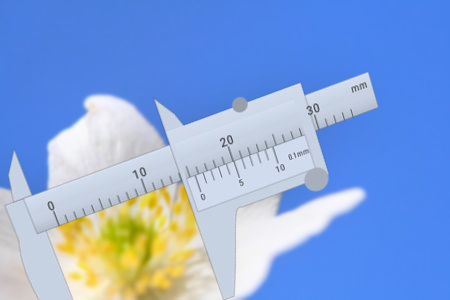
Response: {"value": 15.6, "unit": "mm"}
